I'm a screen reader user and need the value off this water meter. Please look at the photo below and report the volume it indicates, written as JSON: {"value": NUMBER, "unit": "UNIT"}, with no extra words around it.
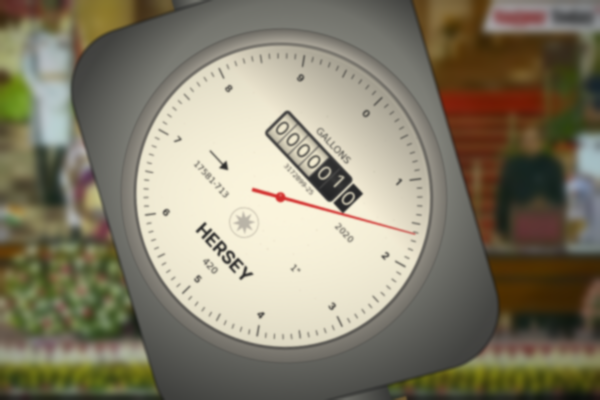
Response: {"value": 11.6, "unit": "gal"}
